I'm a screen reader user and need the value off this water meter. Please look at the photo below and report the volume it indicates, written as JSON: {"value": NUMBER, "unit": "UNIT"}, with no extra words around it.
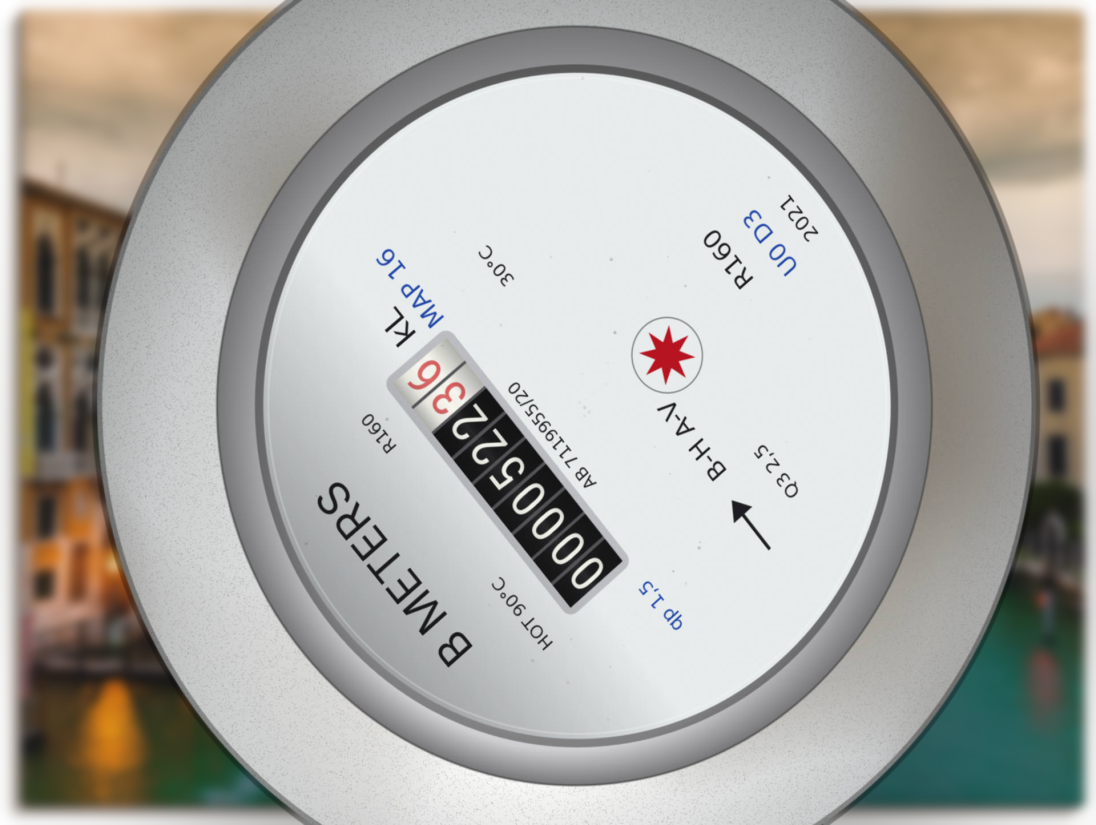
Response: {"value": 522.36, "unit": "kL"}
